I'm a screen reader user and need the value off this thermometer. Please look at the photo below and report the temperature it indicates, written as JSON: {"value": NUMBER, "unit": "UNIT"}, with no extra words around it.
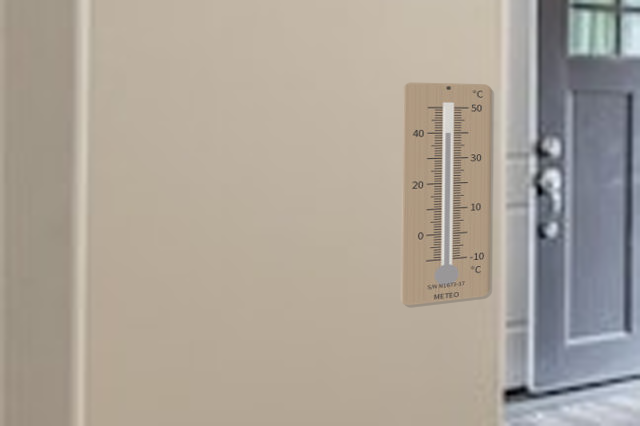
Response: {"value": 40, "unit": "°C"}
